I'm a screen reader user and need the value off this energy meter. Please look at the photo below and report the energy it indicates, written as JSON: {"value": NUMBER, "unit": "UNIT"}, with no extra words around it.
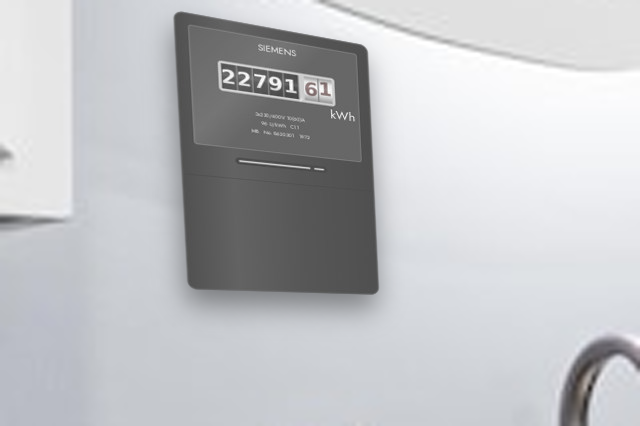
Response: {"value": 22791.61, "unit": "kWh"}
